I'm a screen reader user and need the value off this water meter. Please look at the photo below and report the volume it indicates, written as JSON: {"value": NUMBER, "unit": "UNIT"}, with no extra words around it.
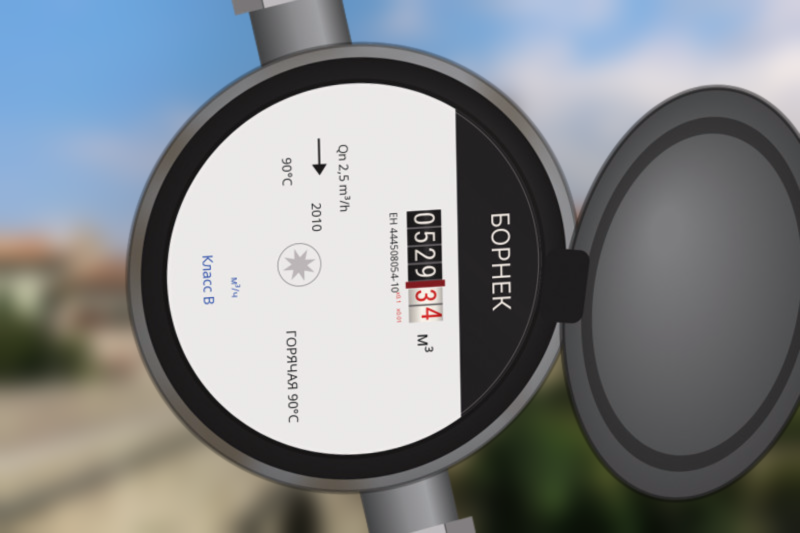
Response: {"value": 529.34, "unit": "m³"}
